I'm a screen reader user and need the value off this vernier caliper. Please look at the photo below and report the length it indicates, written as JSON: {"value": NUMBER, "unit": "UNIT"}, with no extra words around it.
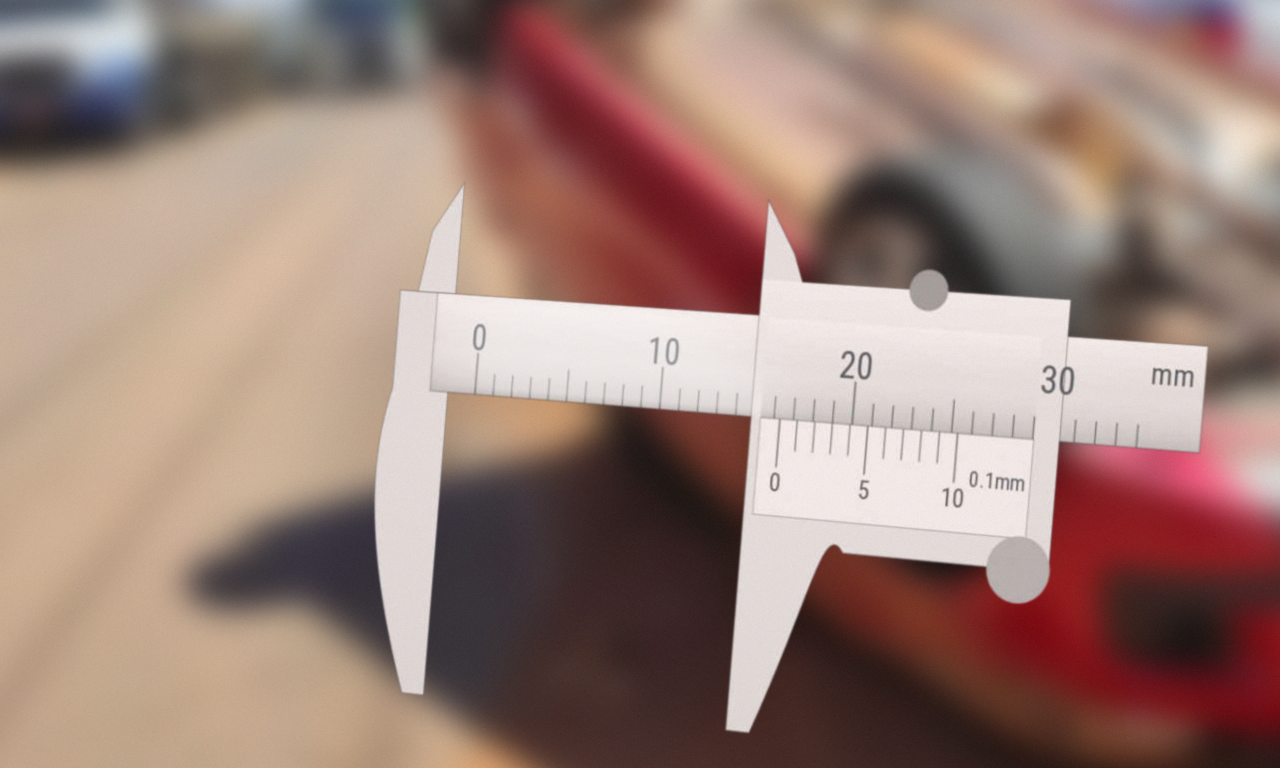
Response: {"value": 16.3, "unit": "mm"}
